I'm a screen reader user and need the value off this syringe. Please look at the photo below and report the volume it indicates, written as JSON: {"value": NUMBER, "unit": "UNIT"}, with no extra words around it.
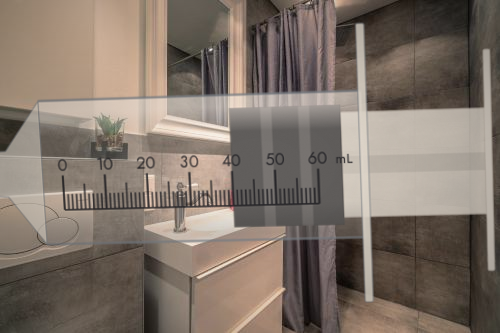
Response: {"value": 40, "unit": "mL"}
